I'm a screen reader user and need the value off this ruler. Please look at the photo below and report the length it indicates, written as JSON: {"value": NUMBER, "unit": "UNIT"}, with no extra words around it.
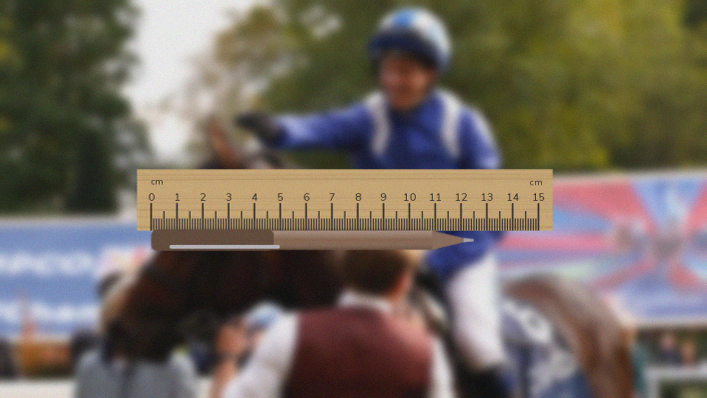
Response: {"value": 12.5, "unit": "cm"}
